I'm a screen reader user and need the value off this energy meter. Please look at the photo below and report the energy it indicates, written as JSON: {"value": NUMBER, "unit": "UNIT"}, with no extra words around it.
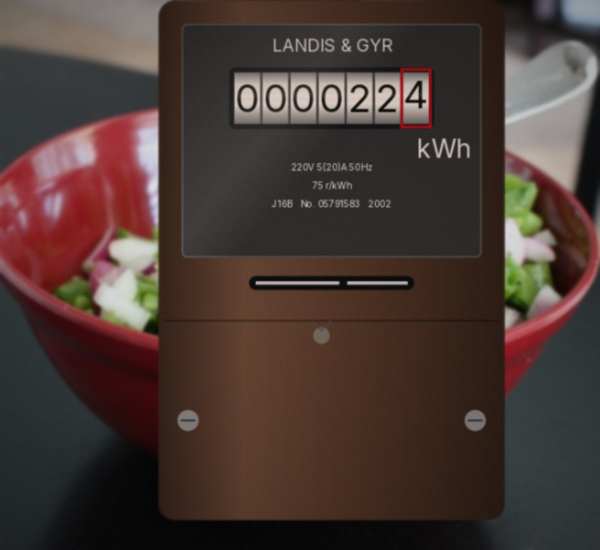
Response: {"value": 22.4, "unit": "kWh"}
